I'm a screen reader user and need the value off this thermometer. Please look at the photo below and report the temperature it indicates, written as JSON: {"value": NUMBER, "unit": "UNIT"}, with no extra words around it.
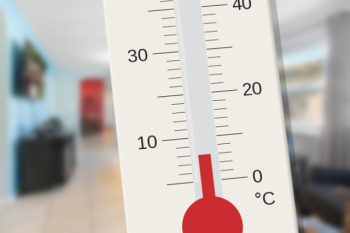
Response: {"value": 6, "unit": "°C"}
